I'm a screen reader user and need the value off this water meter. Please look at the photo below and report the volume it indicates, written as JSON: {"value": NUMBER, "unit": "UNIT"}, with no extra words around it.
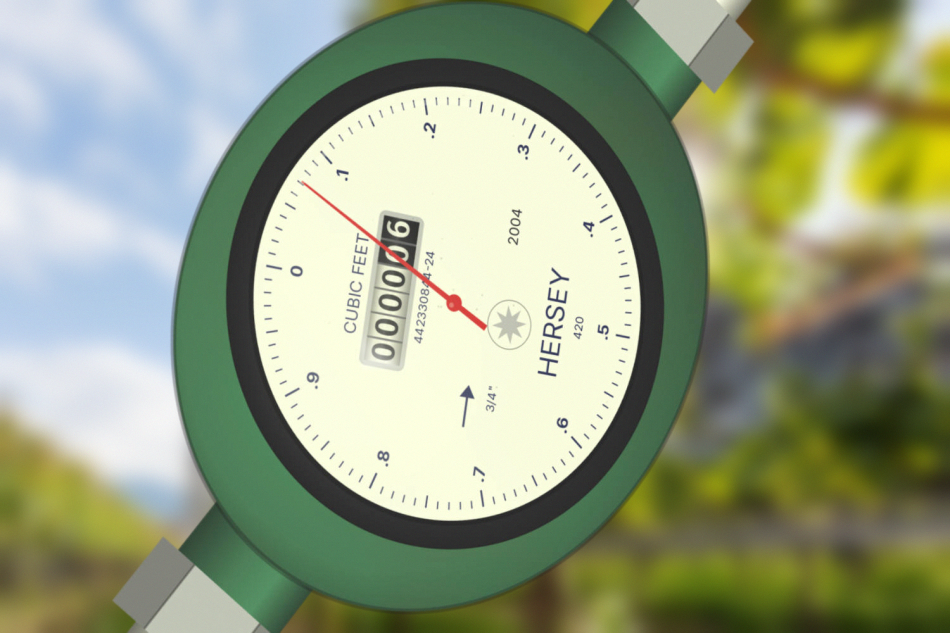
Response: {"value": 6.07, "unit": "ft³"}
